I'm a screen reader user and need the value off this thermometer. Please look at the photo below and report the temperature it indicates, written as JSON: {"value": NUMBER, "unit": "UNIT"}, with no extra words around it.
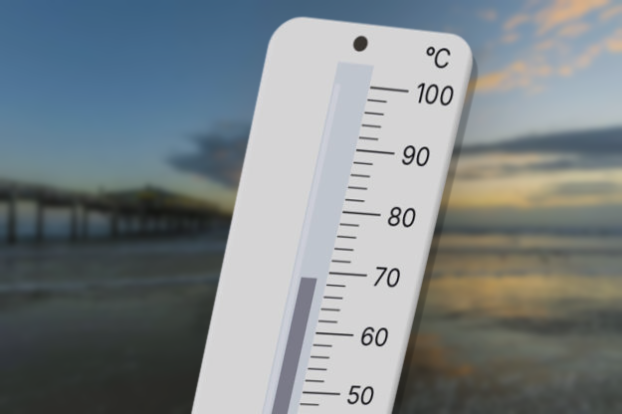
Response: {"value": 69, "unit": "°C"}
